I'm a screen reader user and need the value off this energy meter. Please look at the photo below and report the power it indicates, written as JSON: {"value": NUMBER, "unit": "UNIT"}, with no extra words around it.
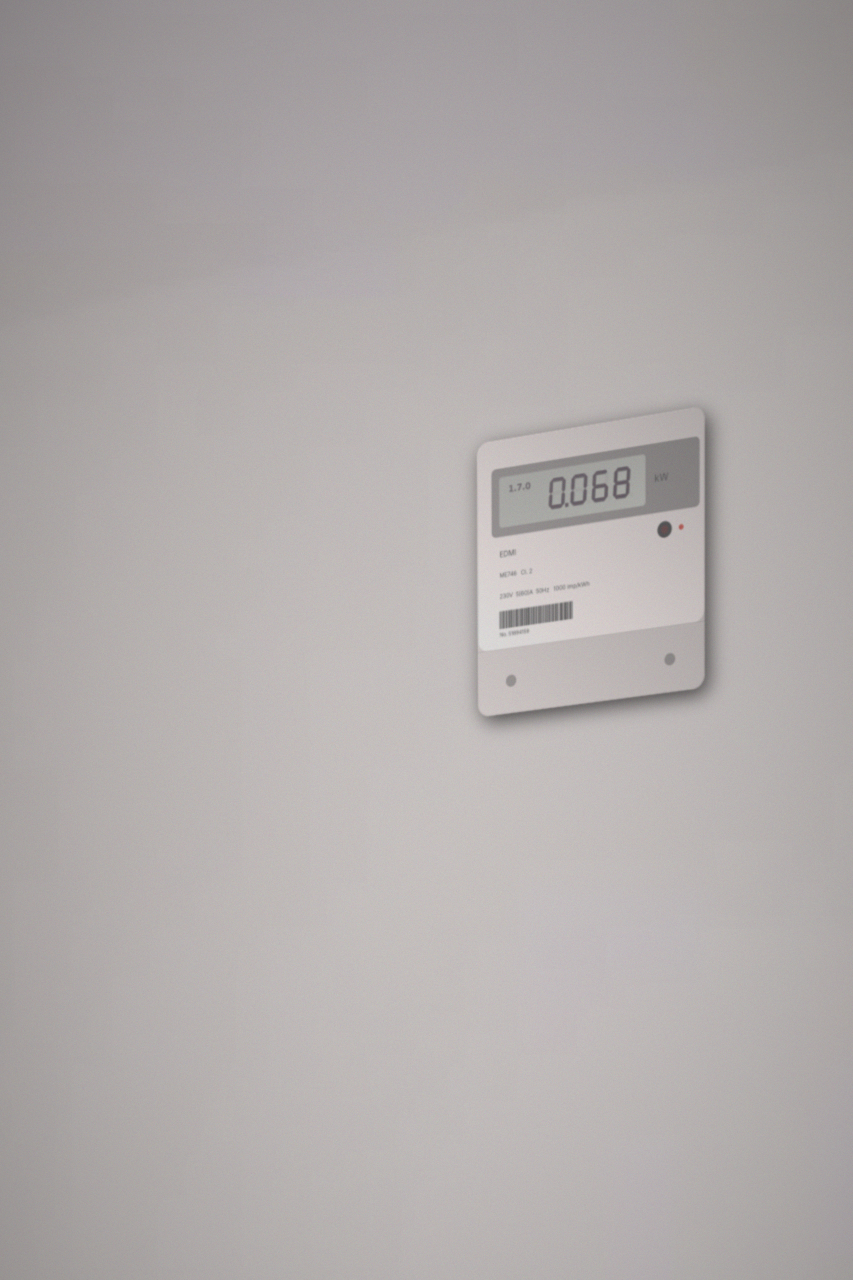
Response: {"value": 0.068, "unit": "kW"}
